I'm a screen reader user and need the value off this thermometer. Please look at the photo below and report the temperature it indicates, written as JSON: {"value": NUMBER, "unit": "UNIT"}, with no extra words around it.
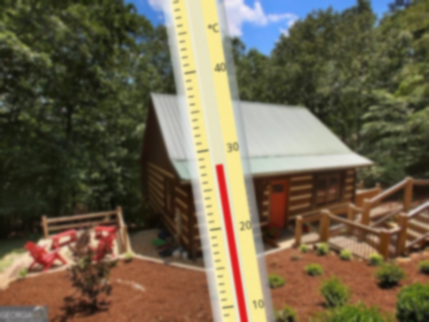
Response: {"value": 28, "unit": "°C"}
